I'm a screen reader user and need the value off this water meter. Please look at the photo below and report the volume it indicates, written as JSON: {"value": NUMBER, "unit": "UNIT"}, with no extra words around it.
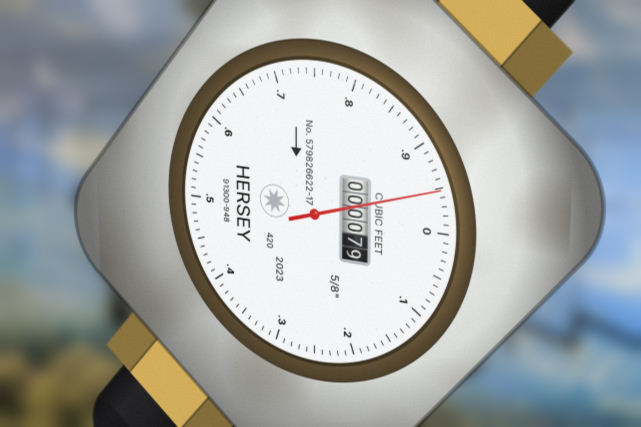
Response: {"value": 78.95, "unit": "ft³"}
